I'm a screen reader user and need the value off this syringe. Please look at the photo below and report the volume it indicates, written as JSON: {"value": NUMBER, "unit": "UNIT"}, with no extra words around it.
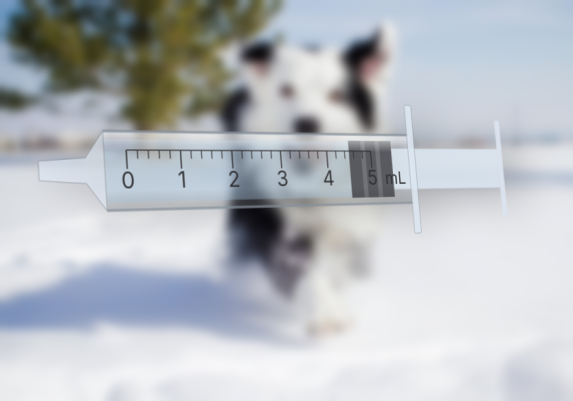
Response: {"value": 4.5, "unit": "mL"}
